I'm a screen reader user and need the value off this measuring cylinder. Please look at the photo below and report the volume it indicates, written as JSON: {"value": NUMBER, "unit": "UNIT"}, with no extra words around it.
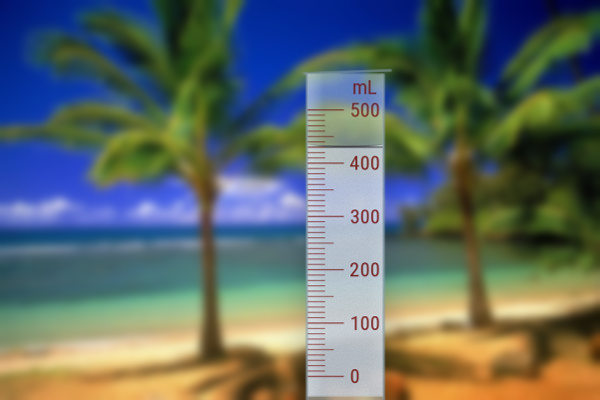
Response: {"value": 430, "unit": "mL"}
